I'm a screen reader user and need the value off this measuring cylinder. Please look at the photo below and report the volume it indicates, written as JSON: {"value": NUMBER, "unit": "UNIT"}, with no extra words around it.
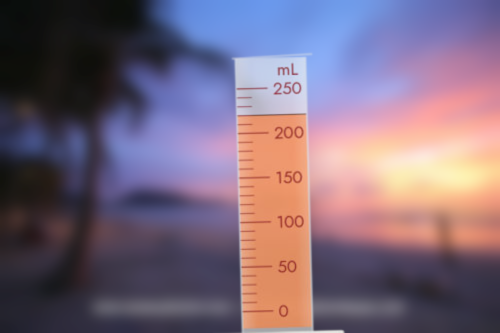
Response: {"value": 220, "unit": "mL"}
